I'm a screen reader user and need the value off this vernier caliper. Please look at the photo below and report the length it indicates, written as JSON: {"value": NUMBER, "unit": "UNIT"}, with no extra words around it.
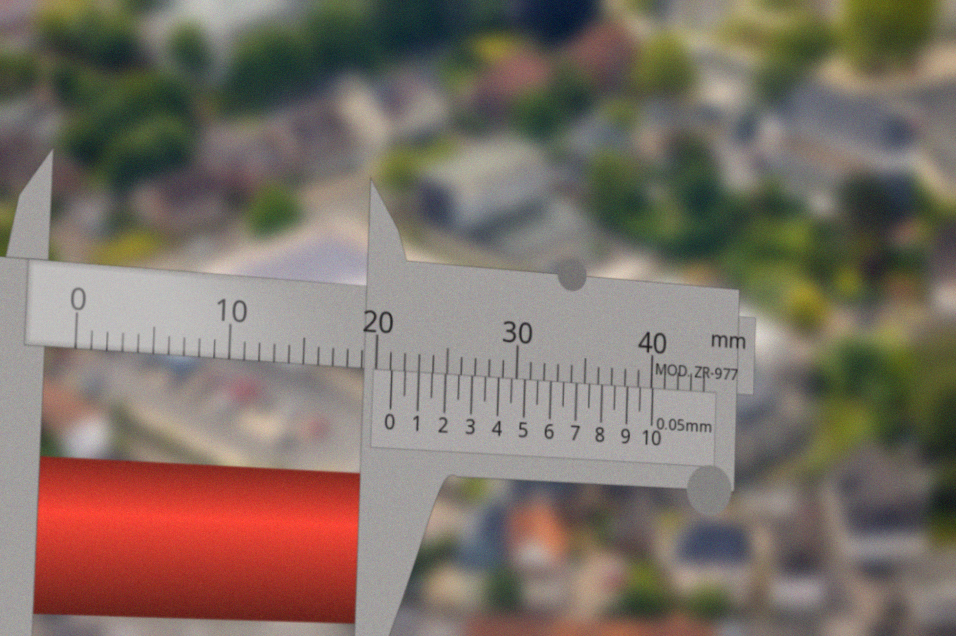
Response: {"value": 21.1, "unit": "mm"}
